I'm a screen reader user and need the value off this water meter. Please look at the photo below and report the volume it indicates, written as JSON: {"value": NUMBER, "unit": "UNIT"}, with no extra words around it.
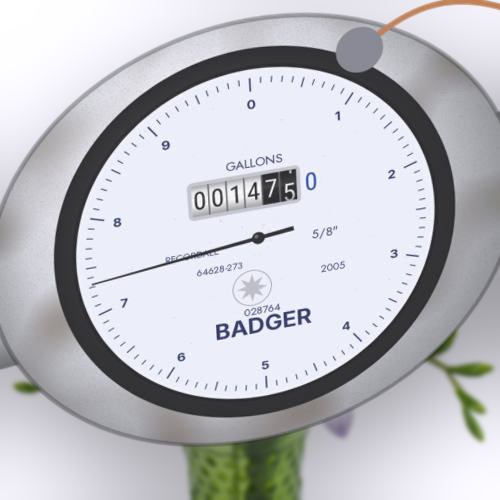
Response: {"value": 14747.3, "unit": "gal"}
